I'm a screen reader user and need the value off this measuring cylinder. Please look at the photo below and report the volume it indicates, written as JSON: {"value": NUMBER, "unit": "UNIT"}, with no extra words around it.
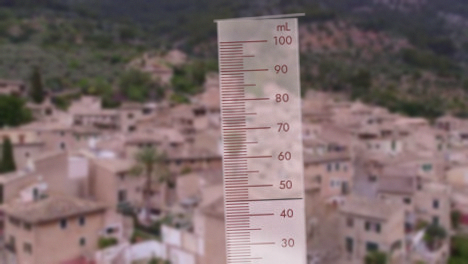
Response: {"value": 45, "unit": "mL"}
